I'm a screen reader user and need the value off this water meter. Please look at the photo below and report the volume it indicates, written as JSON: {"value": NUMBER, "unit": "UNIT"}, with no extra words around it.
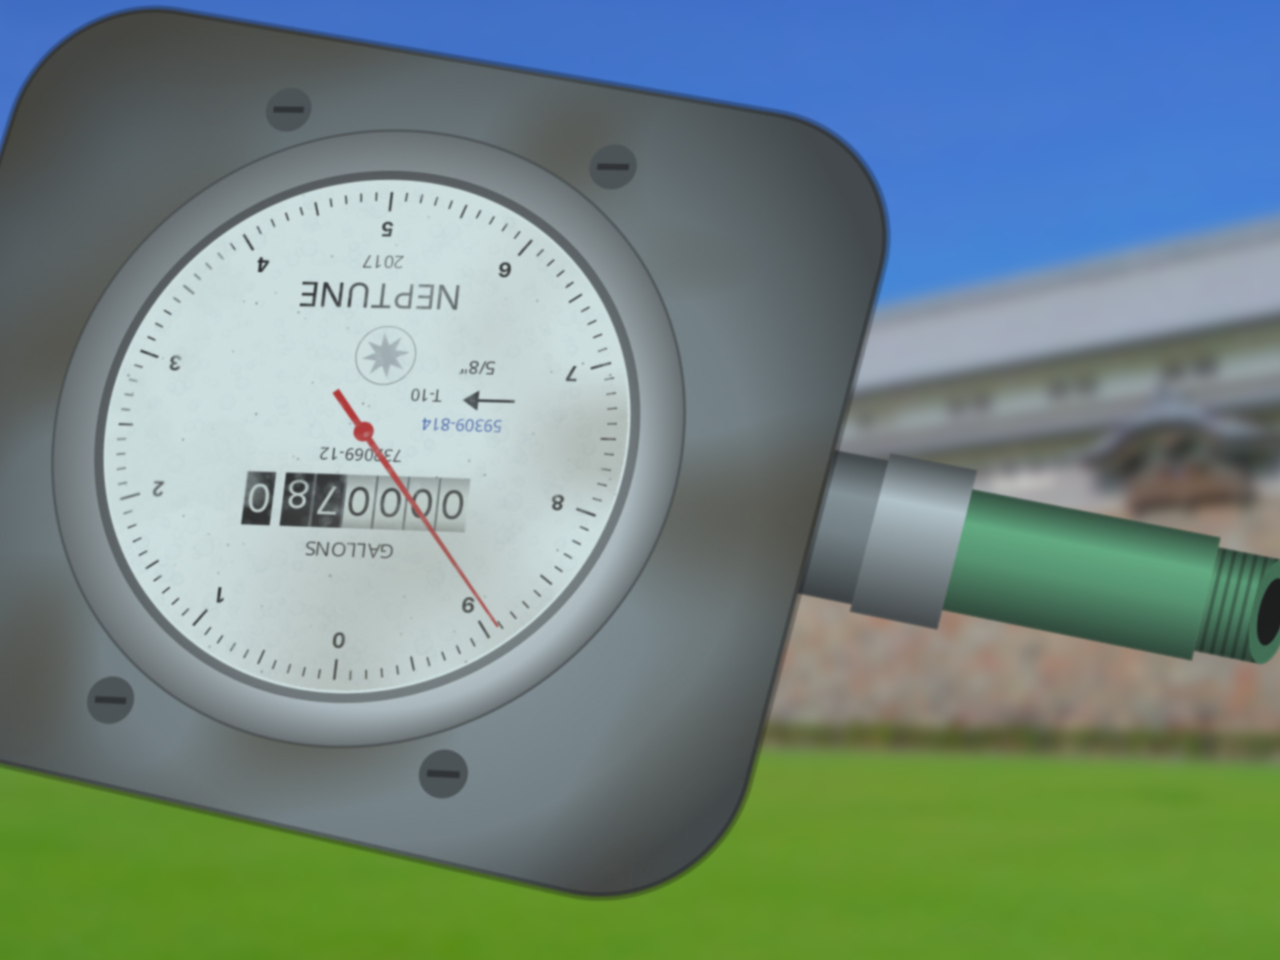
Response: {"value": 778.9, "unit": "gal"}
